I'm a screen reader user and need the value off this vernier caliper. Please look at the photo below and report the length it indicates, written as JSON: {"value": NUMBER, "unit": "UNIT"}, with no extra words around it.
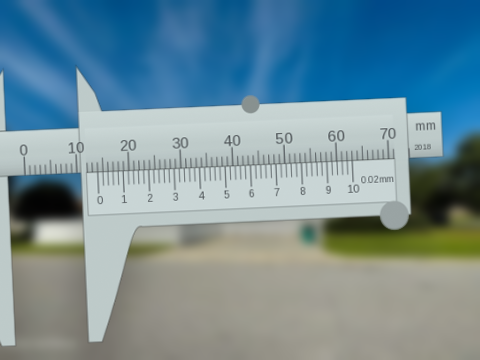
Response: {"value": 14.0, "unit": "mm"}
